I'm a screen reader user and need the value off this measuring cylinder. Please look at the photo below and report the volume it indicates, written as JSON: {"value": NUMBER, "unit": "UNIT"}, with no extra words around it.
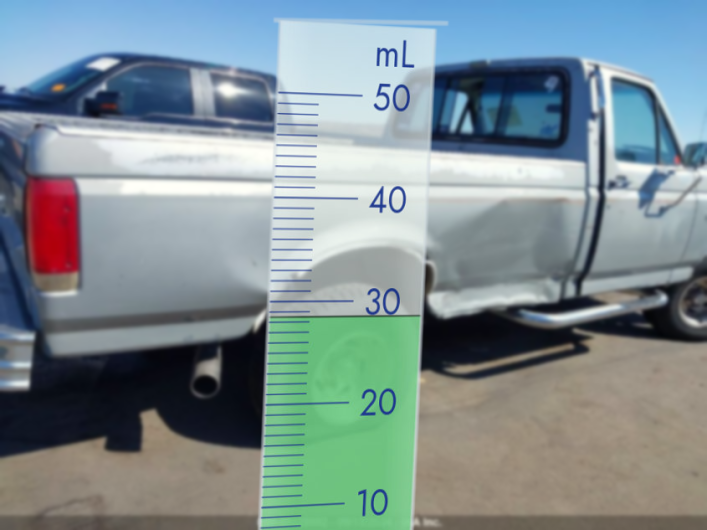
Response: {"value": 28.5, "unit": "mL"}
